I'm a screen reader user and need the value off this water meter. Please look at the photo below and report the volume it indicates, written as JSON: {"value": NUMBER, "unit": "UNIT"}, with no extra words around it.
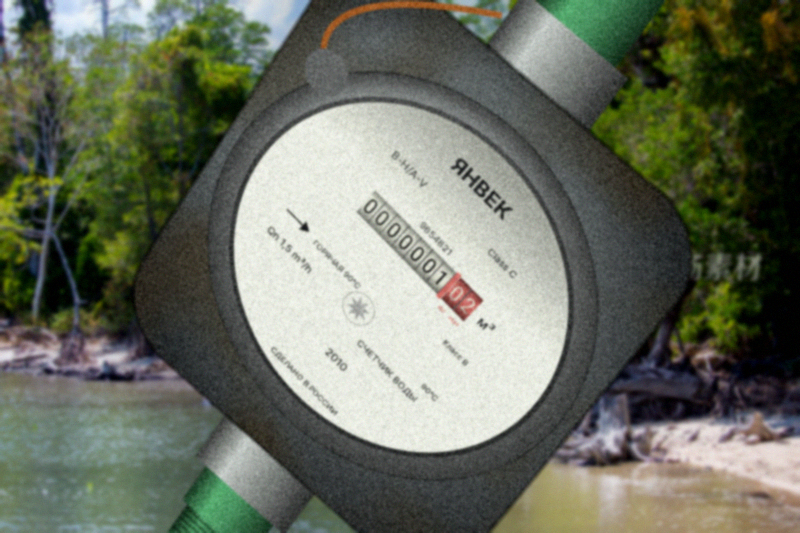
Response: {"value": 1.02, "unit": "m³"}
